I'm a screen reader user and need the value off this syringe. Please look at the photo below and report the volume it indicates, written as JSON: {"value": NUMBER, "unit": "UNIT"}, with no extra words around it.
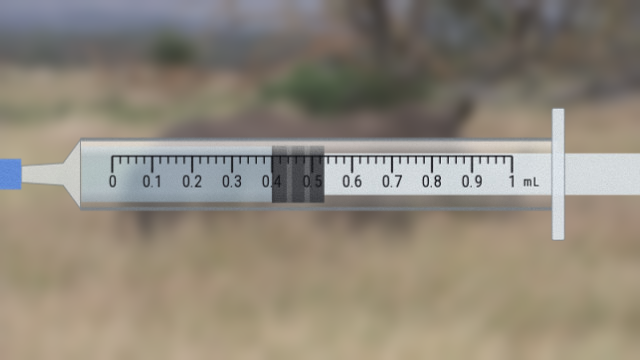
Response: {"value": 0.4, "unit": "mL"}
